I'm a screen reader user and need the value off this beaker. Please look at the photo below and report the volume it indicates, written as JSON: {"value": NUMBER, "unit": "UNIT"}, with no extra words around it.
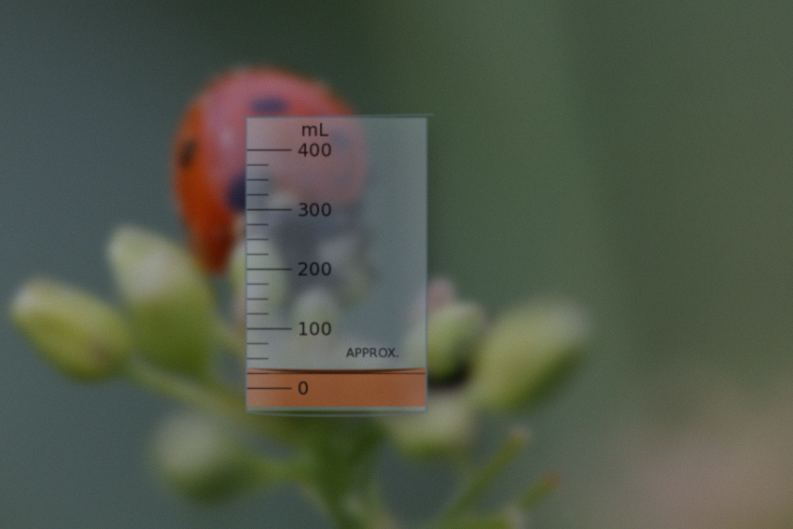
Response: {"value": 25, "unit": "mL"}
